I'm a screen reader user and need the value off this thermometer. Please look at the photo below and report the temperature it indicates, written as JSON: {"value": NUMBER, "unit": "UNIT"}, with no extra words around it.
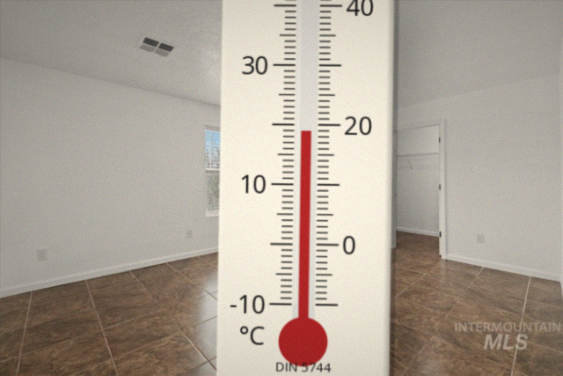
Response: {"value": 19, "unit": "°C"}
